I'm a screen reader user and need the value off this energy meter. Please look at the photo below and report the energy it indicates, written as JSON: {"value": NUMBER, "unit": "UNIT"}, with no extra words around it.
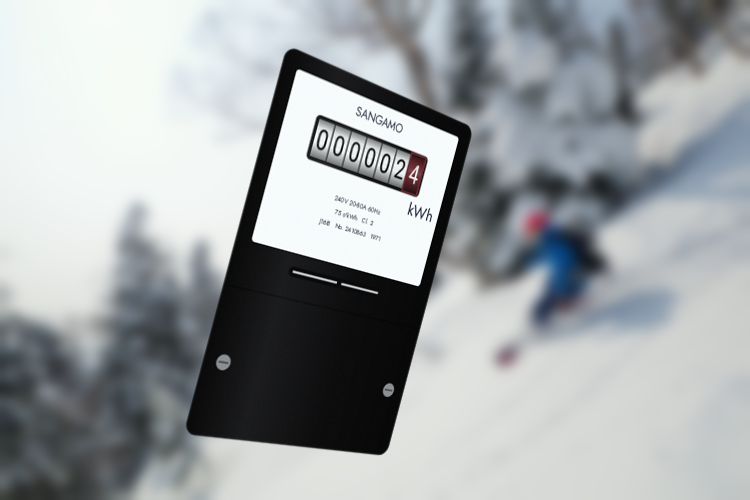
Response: {"value": 2.4, "unit": "kWh"}
